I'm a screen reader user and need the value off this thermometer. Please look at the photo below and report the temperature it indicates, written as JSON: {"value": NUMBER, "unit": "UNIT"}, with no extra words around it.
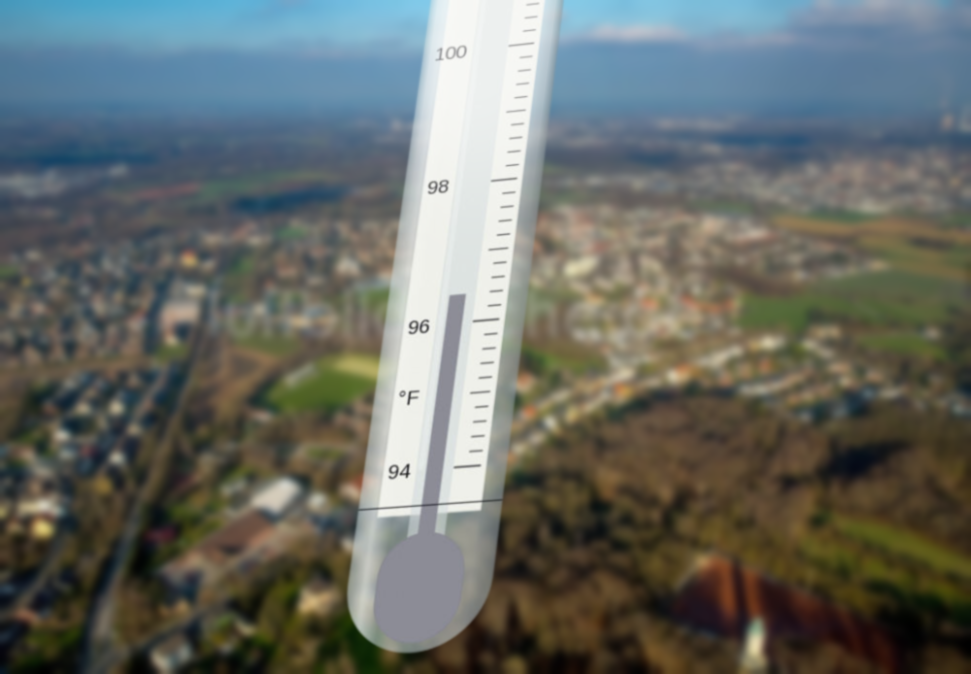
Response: {"value": 96.4, "unit": "°F"}
